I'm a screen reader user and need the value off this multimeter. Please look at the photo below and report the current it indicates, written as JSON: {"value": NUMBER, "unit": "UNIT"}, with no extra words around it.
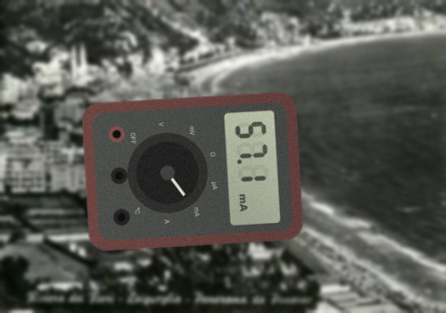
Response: {"value": 57.1, "unit": "mA"}
